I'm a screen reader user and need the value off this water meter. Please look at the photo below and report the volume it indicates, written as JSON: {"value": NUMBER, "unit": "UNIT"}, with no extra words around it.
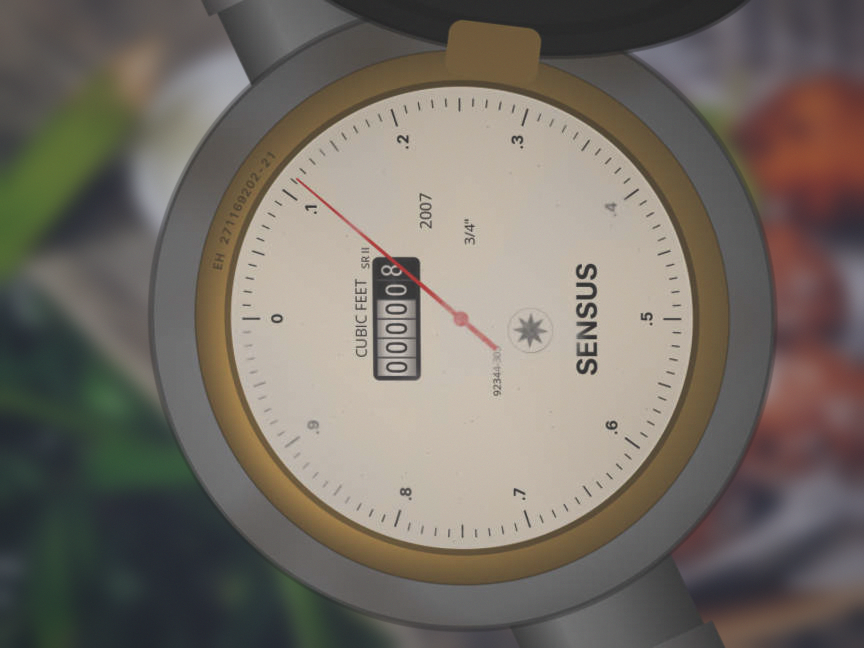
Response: {"value": 8.11, "unit": "ft³"}
